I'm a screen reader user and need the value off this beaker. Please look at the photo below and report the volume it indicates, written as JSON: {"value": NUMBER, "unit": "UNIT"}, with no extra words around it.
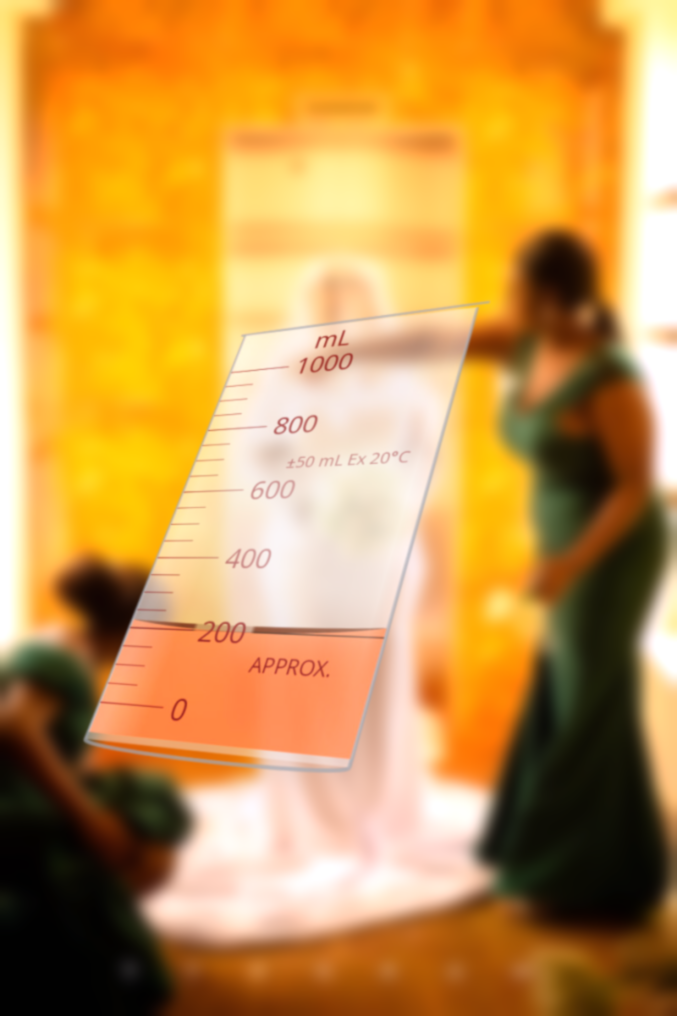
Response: {"value": 200, "unit": "mL"}
